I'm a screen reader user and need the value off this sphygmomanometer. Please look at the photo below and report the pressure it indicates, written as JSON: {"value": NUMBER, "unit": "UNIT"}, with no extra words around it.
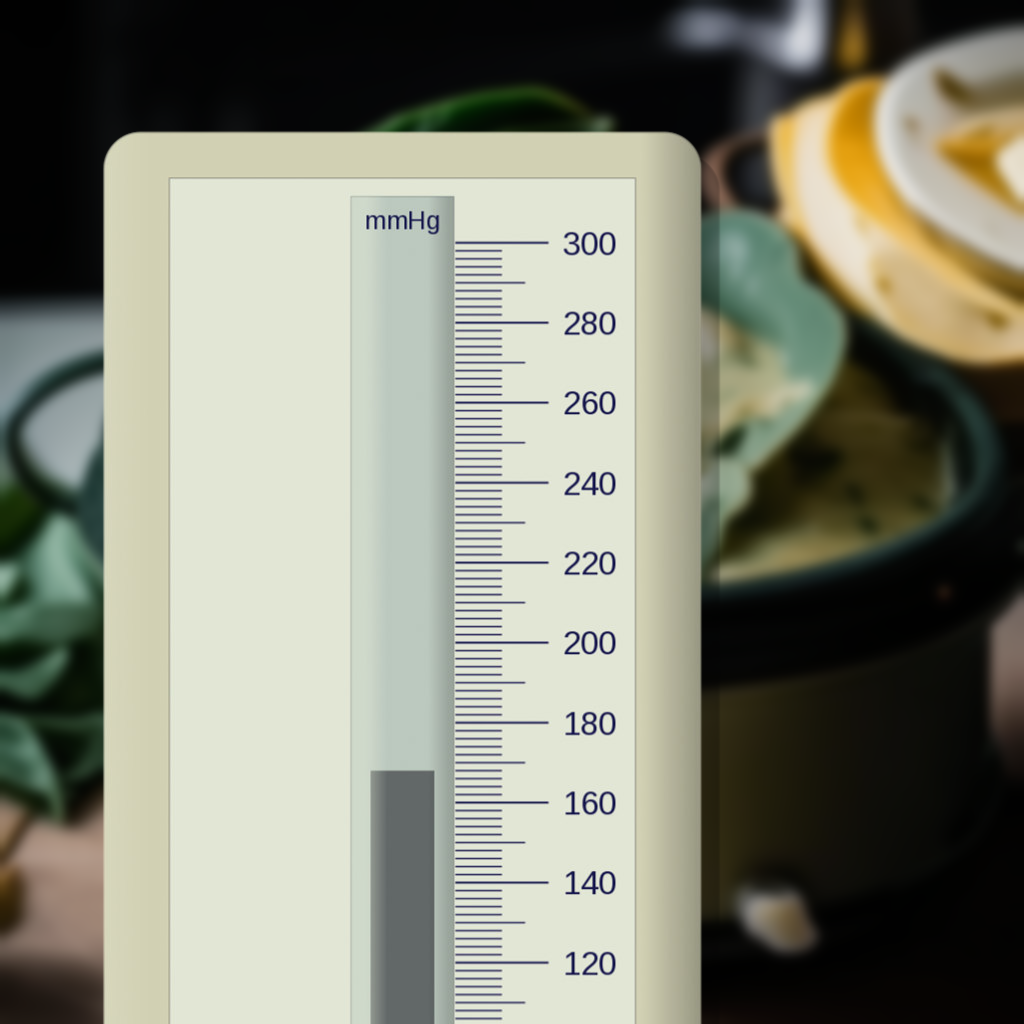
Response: {"value": 168, "unit": "mmHg"}
